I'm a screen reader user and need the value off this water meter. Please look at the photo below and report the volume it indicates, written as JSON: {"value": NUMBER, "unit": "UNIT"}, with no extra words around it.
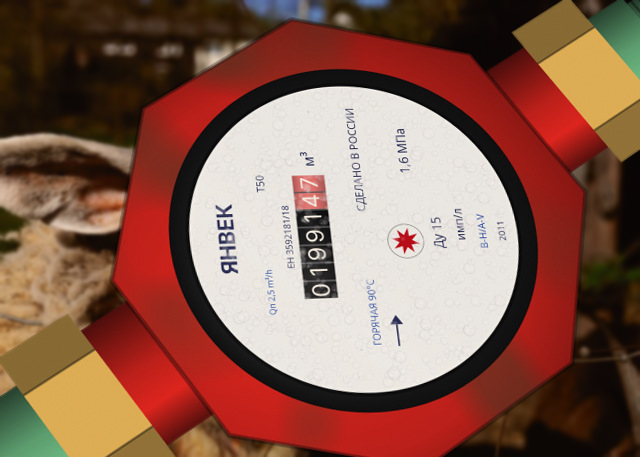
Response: {"value": 1991.47, "unit": "m³"}
